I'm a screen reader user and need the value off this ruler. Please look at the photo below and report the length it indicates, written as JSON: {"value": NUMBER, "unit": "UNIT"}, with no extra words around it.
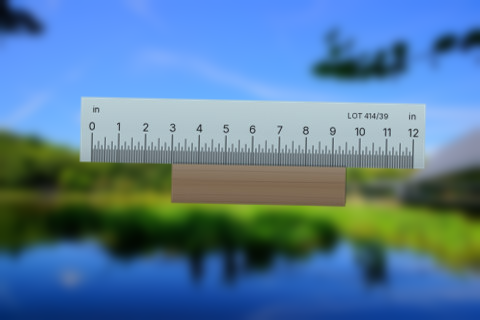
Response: {"value": 6.5, "unit": "in"}
